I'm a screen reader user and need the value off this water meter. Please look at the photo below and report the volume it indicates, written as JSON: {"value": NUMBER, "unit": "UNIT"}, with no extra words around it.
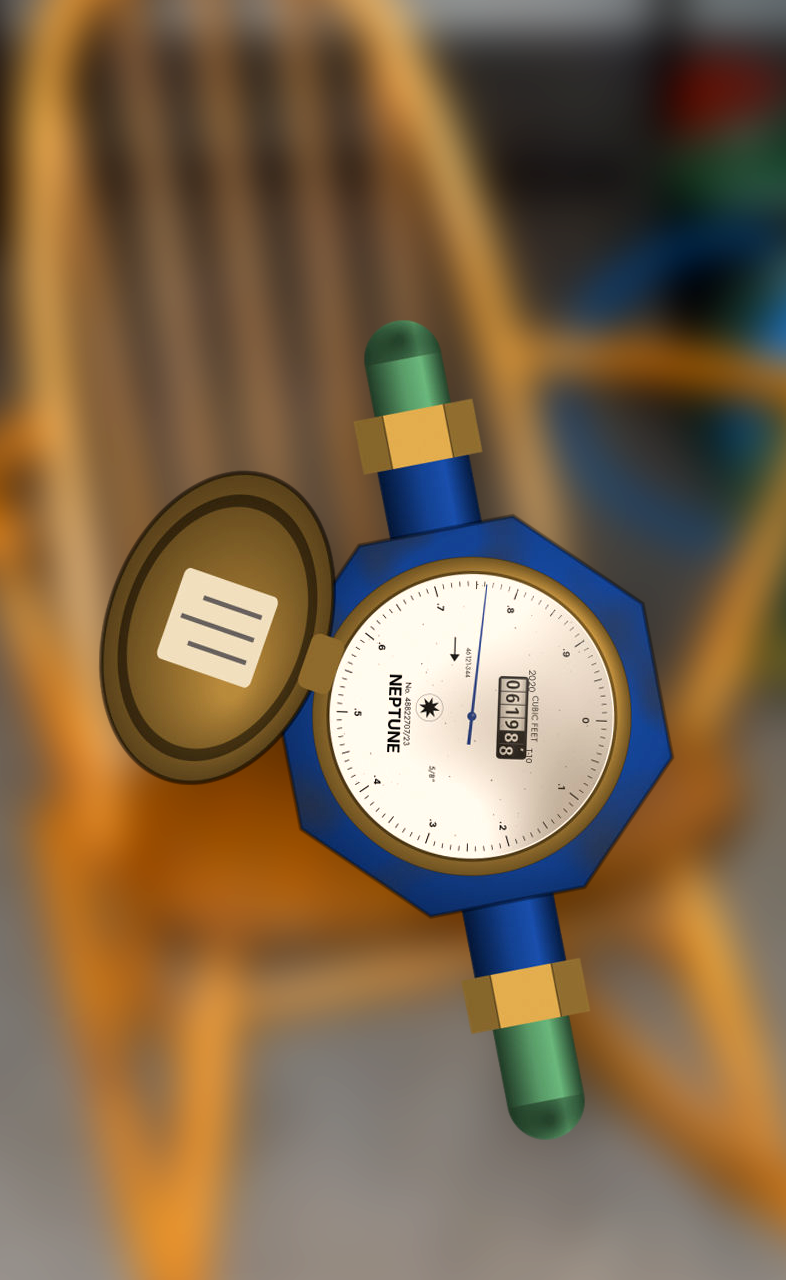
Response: {"value": 61987.76, "unit": "ft³"}
